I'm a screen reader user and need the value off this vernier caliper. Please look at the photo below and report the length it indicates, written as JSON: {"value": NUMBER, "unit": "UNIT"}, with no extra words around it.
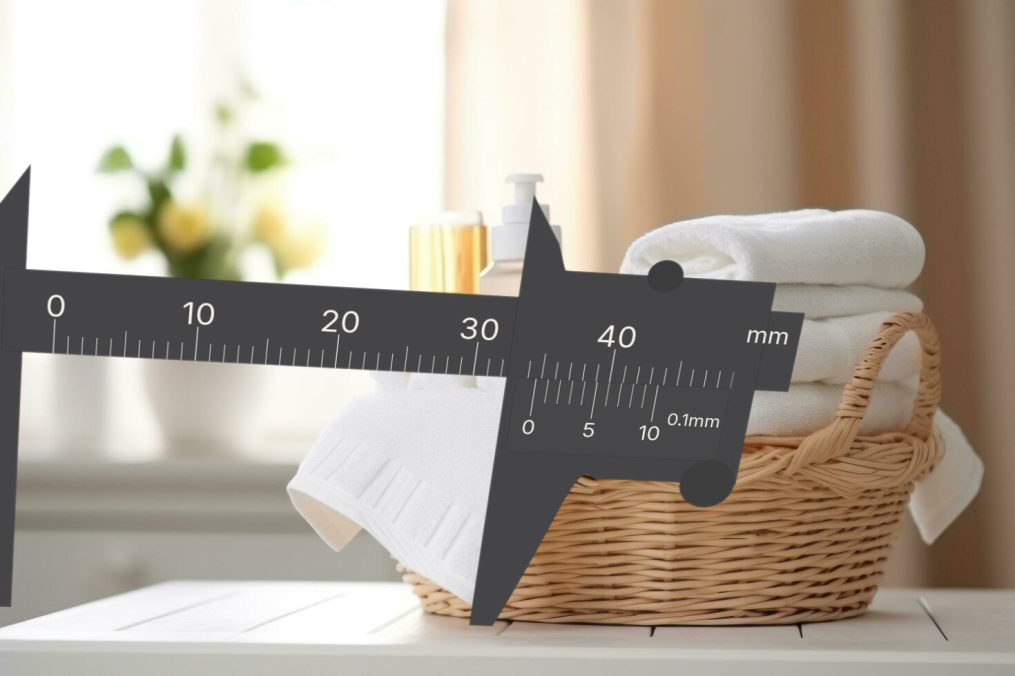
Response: {"value": 34.6, "unit": "mm"}
